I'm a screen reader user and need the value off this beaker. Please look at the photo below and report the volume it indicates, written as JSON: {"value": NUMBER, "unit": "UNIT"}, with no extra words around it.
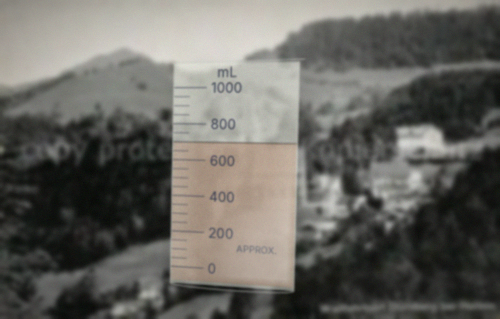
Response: {"value": 700, "unit": "mL"}
